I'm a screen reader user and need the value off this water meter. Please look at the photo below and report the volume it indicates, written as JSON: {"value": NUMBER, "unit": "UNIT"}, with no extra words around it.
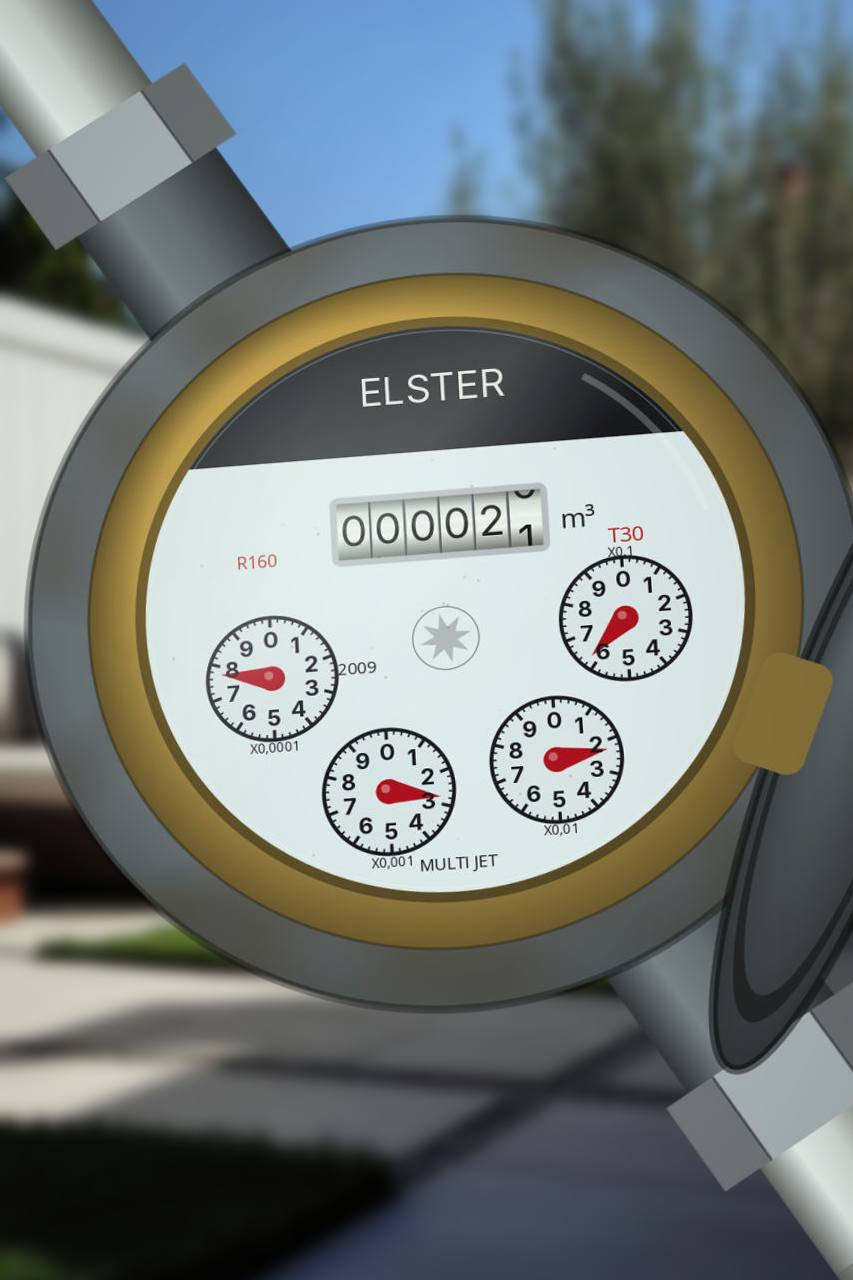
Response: {"value": 20.6227, "unit": "m³"}
